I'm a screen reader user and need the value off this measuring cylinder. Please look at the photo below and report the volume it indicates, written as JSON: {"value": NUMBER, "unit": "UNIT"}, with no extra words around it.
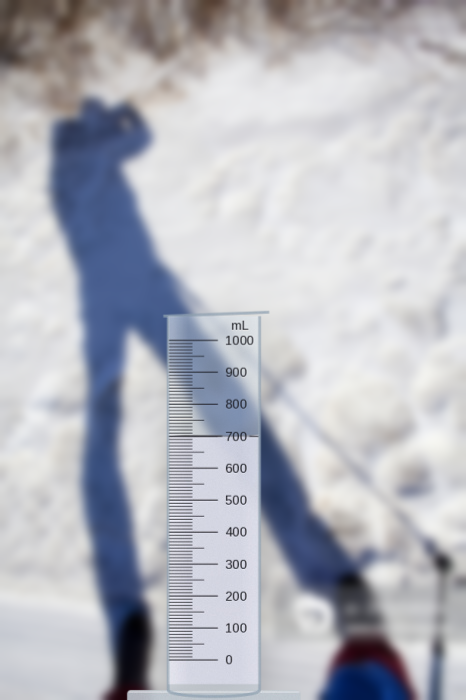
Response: {"value": 700, "unit": "mL"}
